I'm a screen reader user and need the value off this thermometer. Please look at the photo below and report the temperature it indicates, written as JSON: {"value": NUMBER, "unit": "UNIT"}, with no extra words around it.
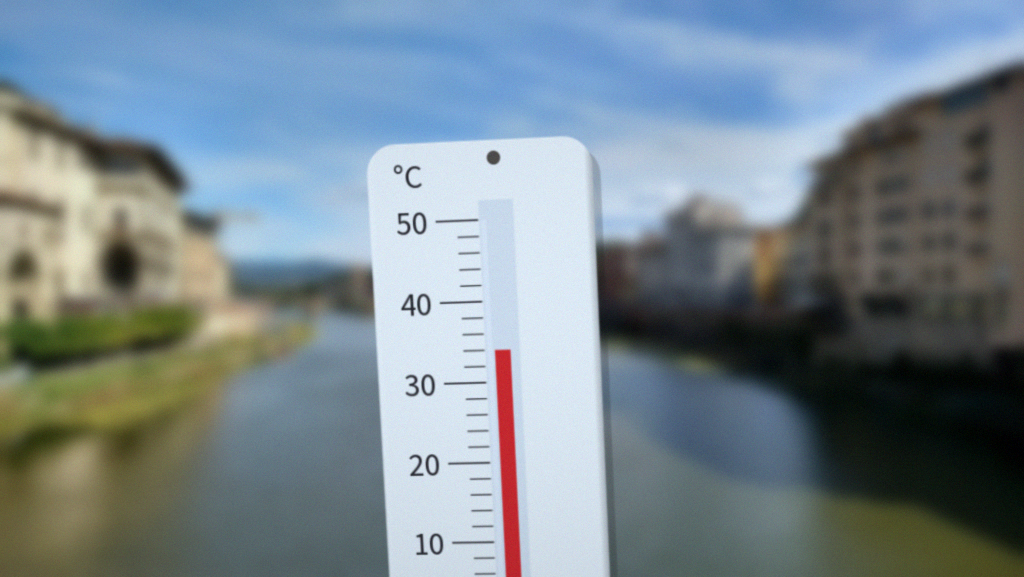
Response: {"value": 34, "unit": "°C"}
